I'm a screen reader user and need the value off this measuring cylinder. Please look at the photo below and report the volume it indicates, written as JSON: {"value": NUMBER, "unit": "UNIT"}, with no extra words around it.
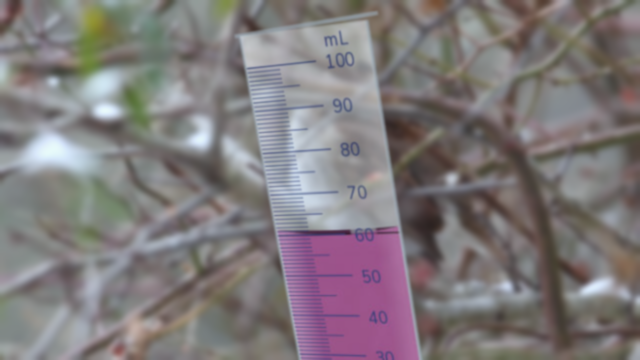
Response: {"value": 60, "unit": "mL"}
